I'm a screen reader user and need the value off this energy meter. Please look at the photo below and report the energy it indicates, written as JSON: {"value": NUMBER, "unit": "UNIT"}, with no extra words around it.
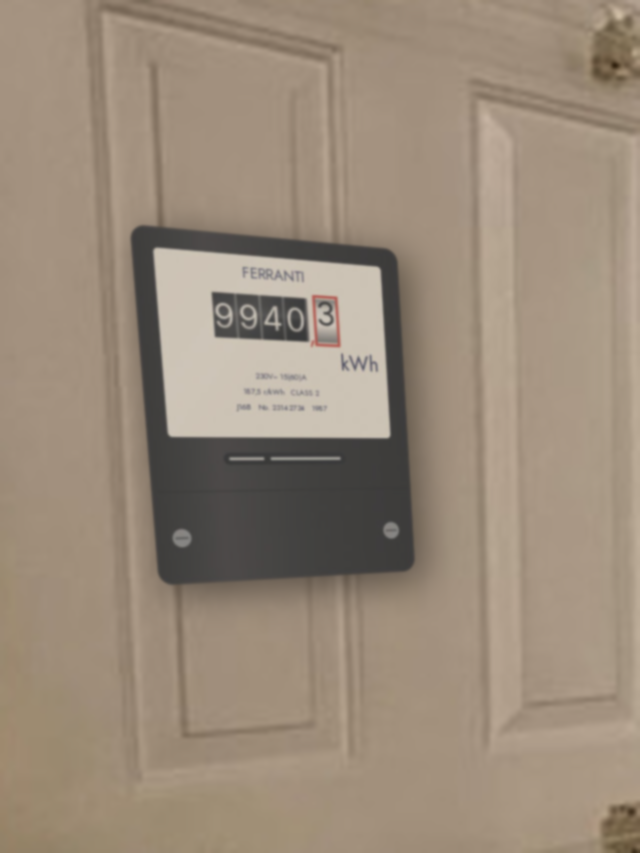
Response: {"value": 9940.3, "unit": "kWh"}
